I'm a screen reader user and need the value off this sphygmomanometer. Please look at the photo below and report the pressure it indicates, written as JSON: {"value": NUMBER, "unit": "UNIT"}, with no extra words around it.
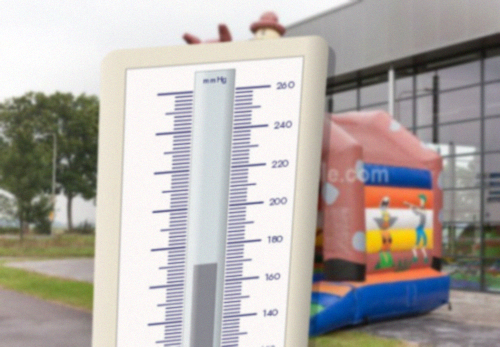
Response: {"value": 170, "unit": "mmHg"}
